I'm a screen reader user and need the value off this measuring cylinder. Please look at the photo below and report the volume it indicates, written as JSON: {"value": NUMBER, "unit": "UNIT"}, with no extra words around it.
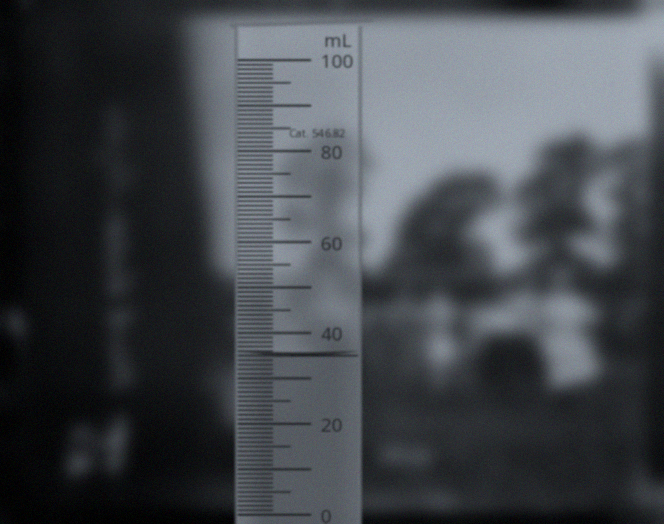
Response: {"value": 35, "unit": "mL"}
